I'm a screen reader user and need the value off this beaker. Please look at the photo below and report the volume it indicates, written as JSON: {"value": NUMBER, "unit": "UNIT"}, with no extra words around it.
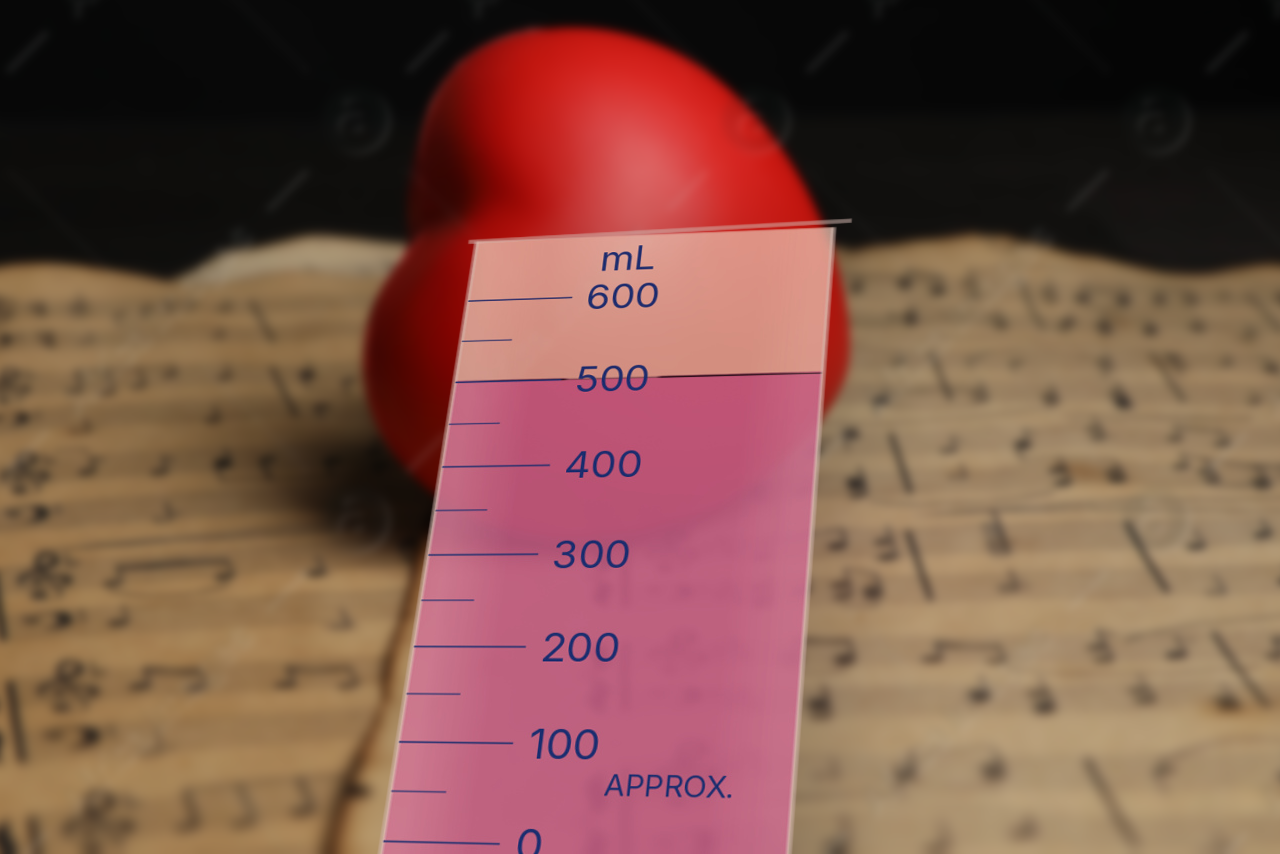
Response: {"value": 500, "unit": "mL"}
